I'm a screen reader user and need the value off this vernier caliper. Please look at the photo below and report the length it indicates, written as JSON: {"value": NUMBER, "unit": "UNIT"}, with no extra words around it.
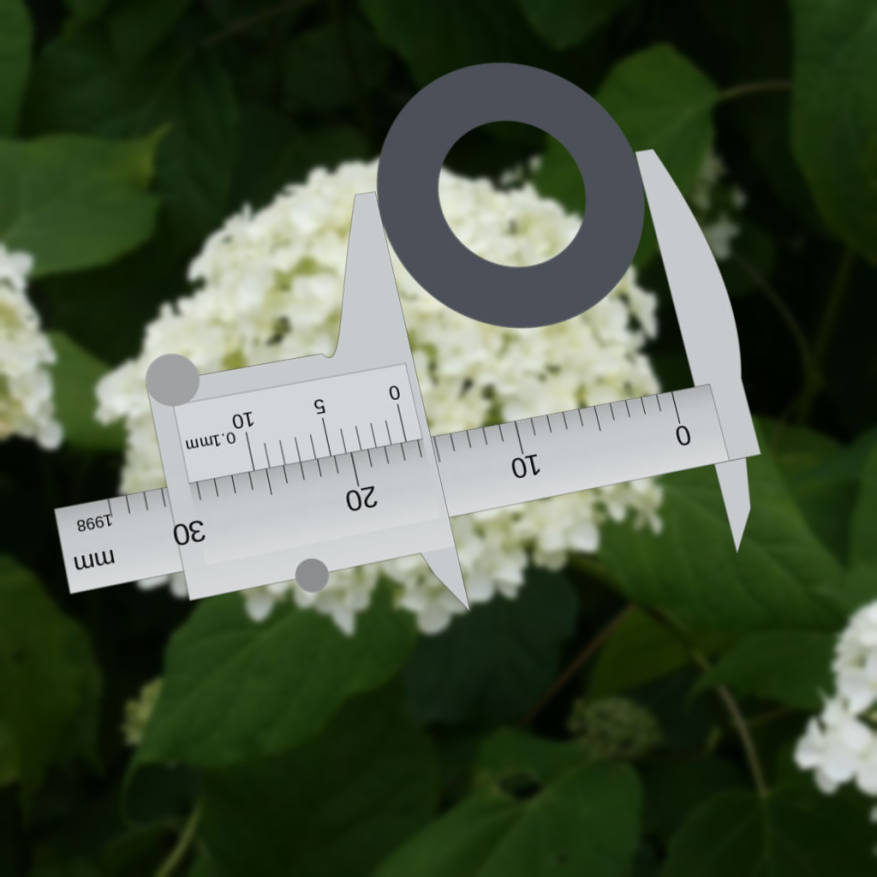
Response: {"value": 16.7, "unit": "mm"}
